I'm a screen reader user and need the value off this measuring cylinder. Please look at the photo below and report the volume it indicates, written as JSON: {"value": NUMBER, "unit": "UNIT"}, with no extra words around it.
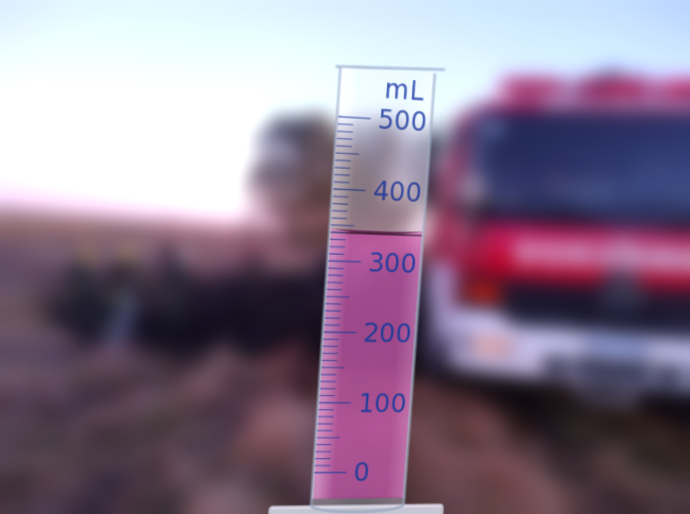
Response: {"value": 340, "unit": "mL"}
